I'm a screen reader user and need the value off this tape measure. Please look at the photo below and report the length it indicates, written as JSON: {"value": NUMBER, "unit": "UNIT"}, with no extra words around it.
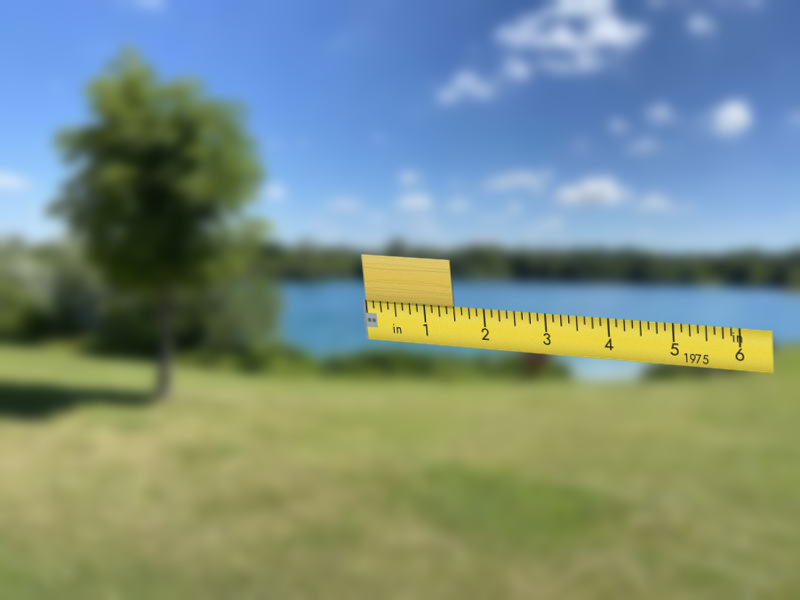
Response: {"value": 1.5, "unit": "in"}
